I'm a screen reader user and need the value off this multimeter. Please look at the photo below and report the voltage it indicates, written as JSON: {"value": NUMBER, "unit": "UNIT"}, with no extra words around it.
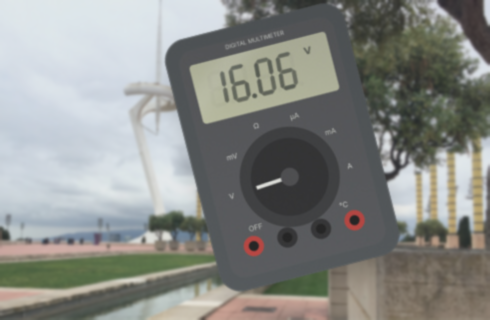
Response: {"value": 16.06, "unit": "V"}
